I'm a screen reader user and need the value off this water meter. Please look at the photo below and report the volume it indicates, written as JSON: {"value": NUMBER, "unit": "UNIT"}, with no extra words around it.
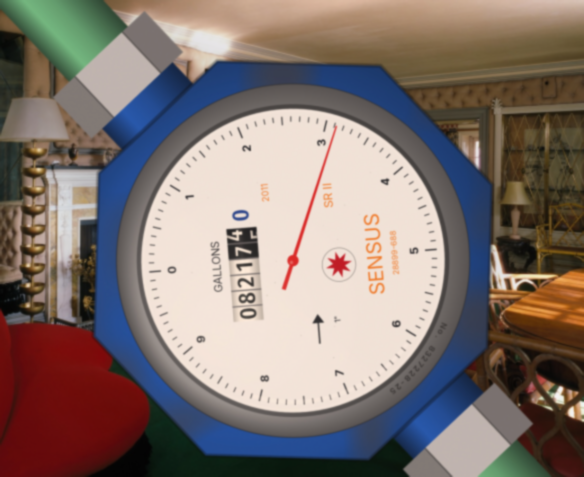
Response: {"value": 821743.1, "unit": "gal"}
